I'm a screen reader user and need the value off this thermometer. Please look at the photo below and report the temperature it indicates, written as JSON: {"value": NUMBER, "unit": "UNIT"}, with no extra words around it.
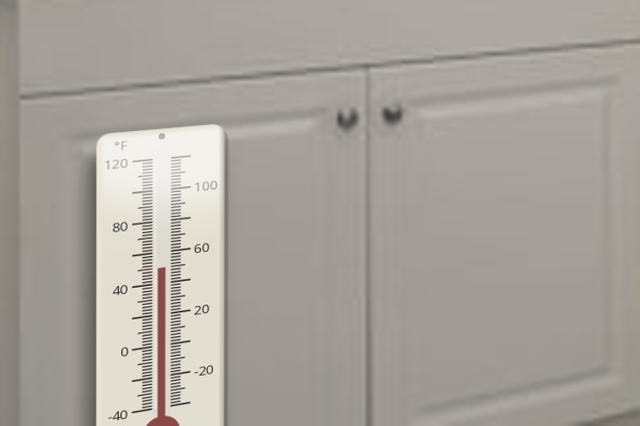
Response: {"value": 50, "unit": "°F"}
